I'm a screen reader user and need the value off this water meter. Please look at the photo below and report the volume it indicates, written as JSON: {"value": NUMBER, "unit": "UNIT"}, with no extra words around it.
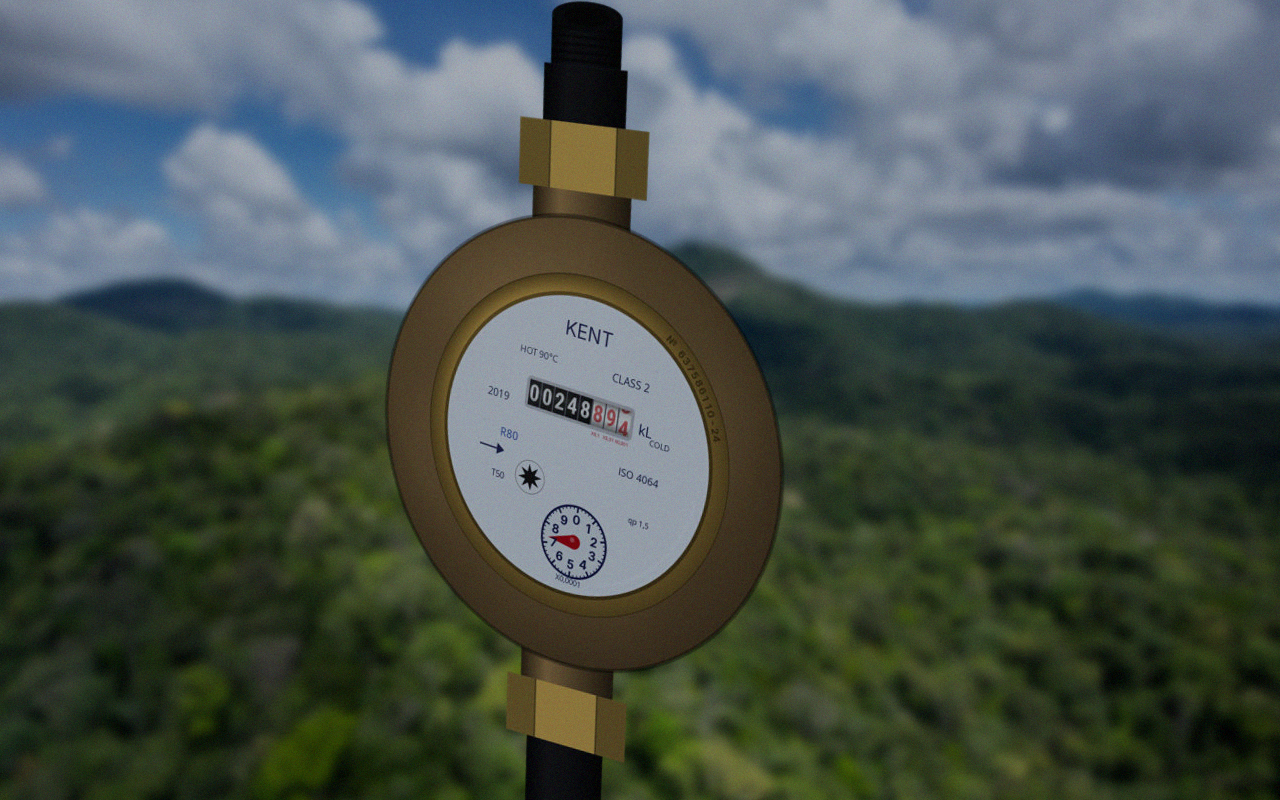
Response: {"value": 248.8937, "unit": "kL"}
